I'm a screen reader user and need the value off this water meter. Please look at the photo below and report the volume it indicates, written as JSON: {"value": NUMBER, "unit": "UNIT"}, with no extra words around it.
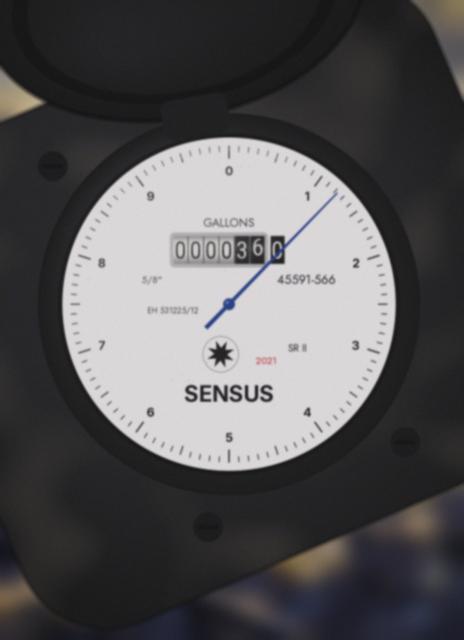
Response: {"value": 361.2, "unit": "gal"}
